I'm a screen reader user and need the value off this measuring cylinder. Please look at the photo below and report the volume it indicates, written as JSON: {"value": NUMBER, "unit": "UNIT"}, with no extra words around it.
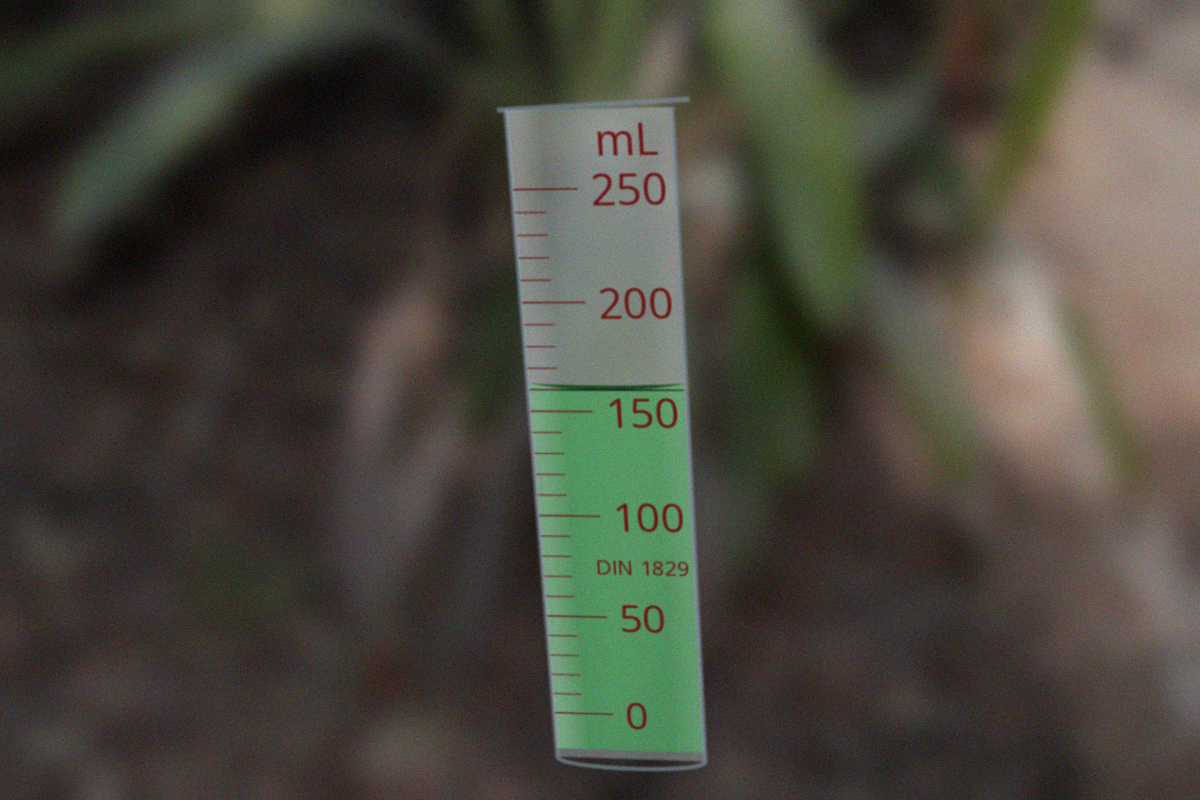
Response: {"value": 160, "unit": "mL"}
